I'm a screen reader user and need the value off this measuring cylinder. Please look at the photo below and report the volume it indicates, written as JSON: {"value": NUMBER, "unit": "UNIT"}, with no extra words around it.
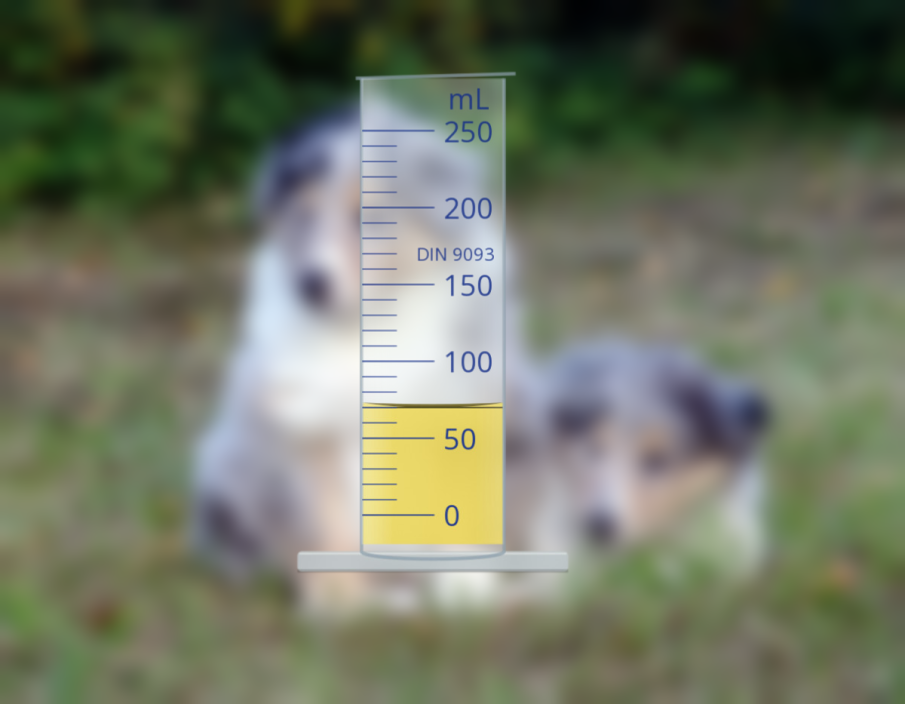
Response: {"value": 70, "unit": "mL"}
